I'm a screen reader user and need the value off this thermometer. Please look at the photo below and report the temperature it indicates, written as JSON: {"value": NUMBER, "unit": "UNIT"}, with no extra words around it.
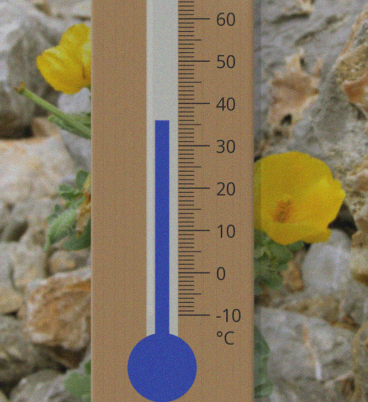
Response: {"value": 36, "unit": "°C"}
